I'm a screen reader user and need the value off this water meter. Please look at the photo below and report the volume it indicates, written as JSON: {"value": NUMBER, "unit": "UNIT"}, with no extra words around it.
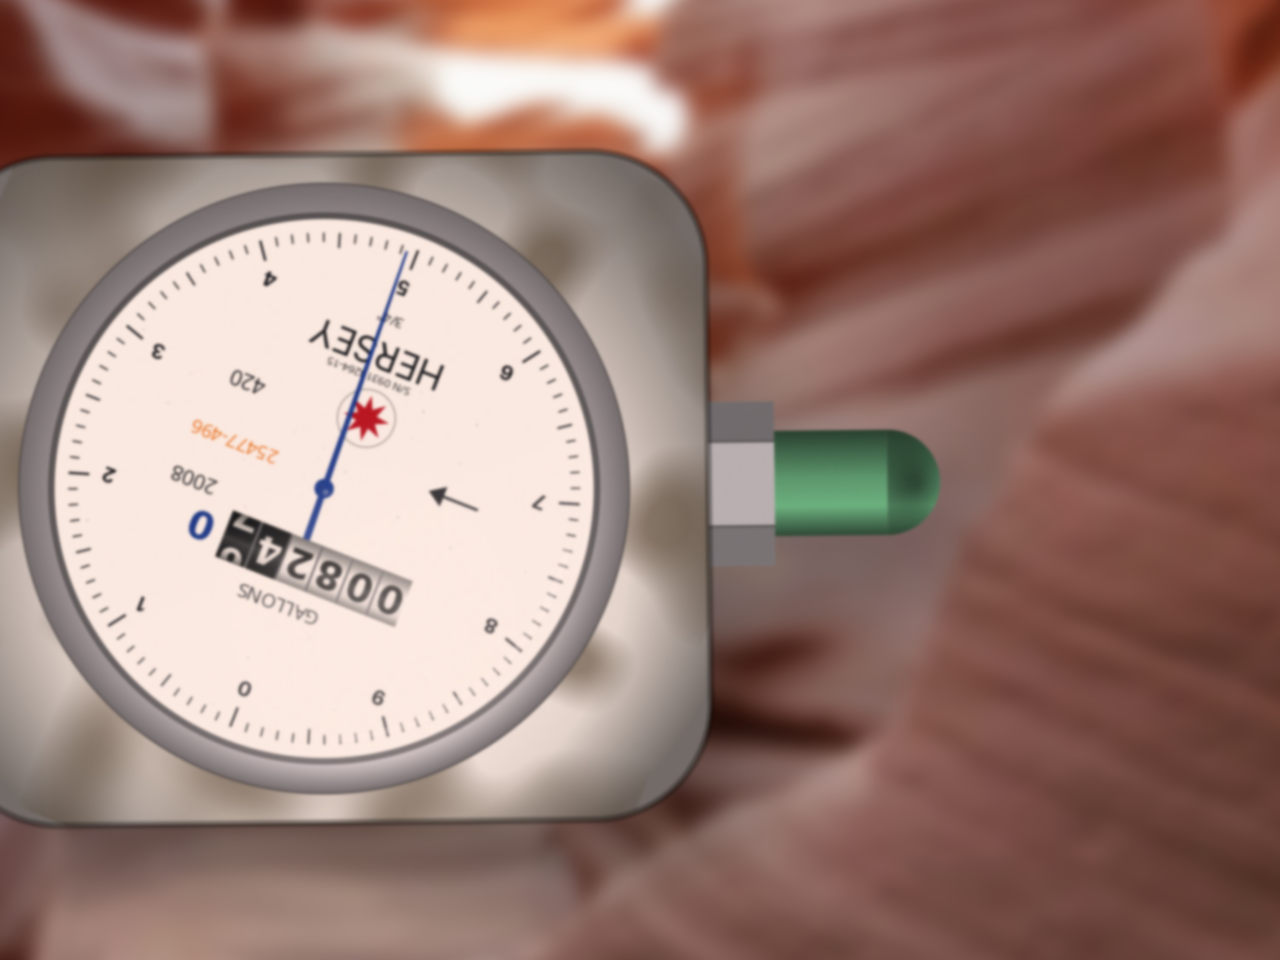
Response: {"value": 82464.9, "unit": "gal"}
